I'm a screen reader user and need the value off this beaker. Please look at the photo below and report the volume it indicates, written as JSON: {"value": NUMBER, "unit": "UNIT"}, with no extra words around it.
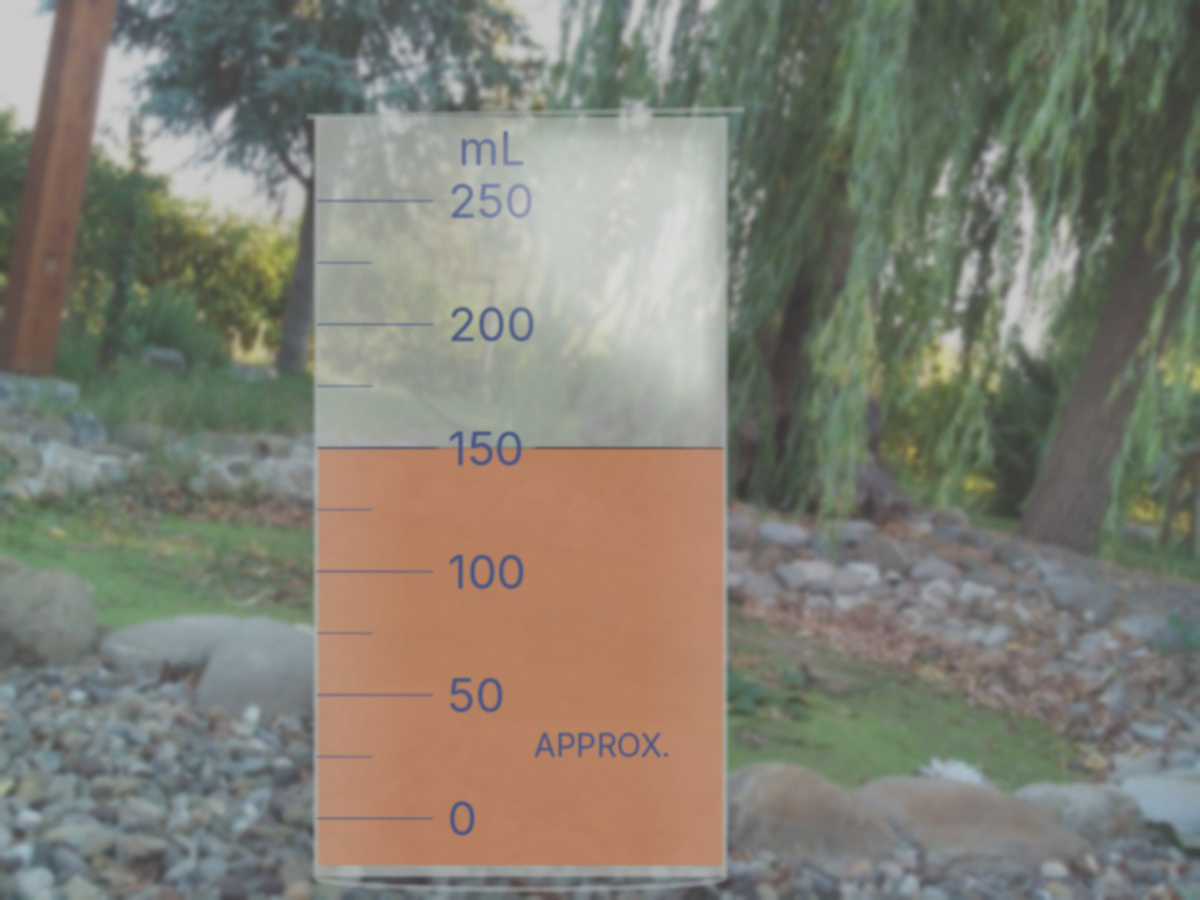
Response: {"value": 150, "unit": "mL"}
